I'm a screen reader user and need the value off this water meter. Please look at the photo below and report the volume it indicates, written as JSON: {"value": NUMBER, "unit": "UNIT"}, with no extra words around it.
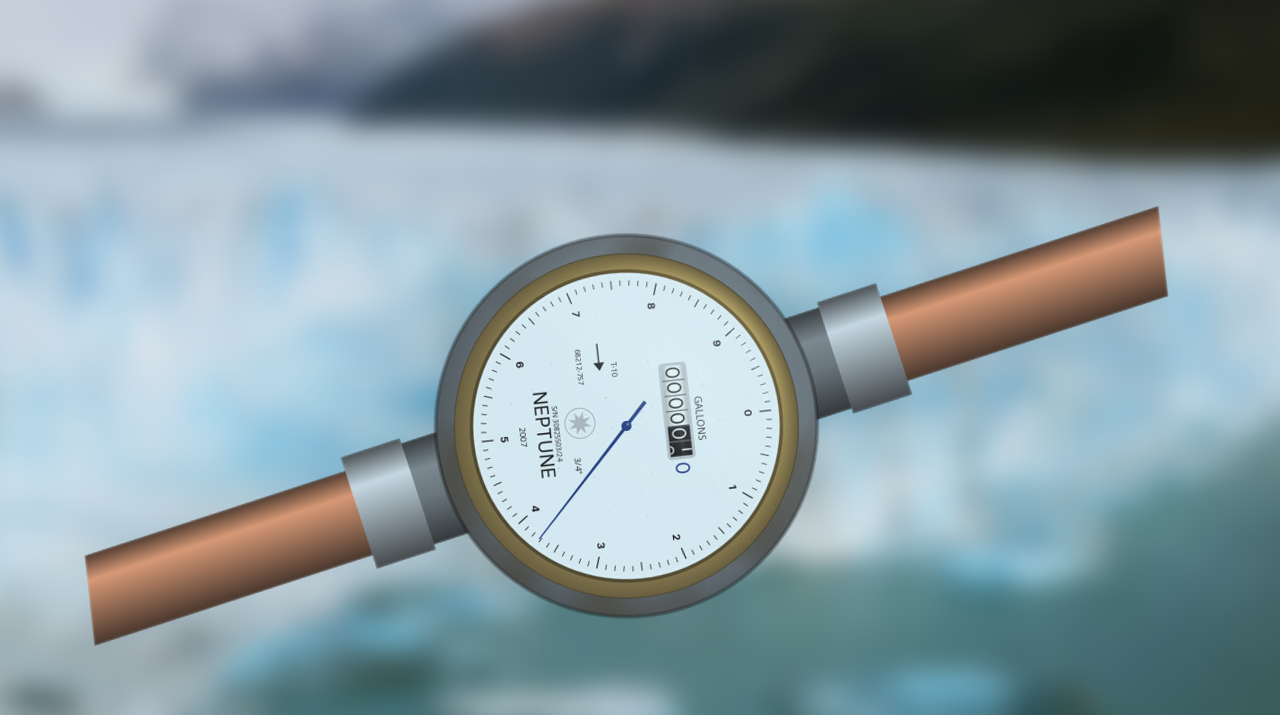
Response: {"value": 13.7, "unit": "gal"}
